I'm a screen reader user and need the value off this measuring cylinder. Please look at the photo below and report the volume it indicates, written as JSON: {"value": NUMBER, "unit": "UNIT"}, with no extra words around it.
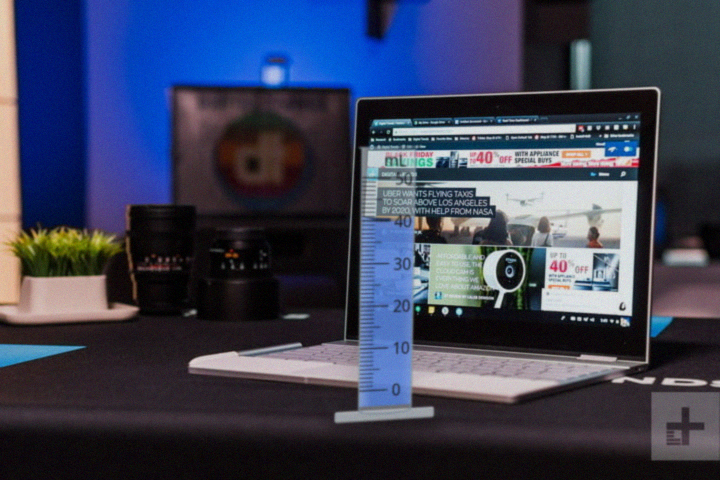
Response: {"value": 40, "unit": "mL"}
